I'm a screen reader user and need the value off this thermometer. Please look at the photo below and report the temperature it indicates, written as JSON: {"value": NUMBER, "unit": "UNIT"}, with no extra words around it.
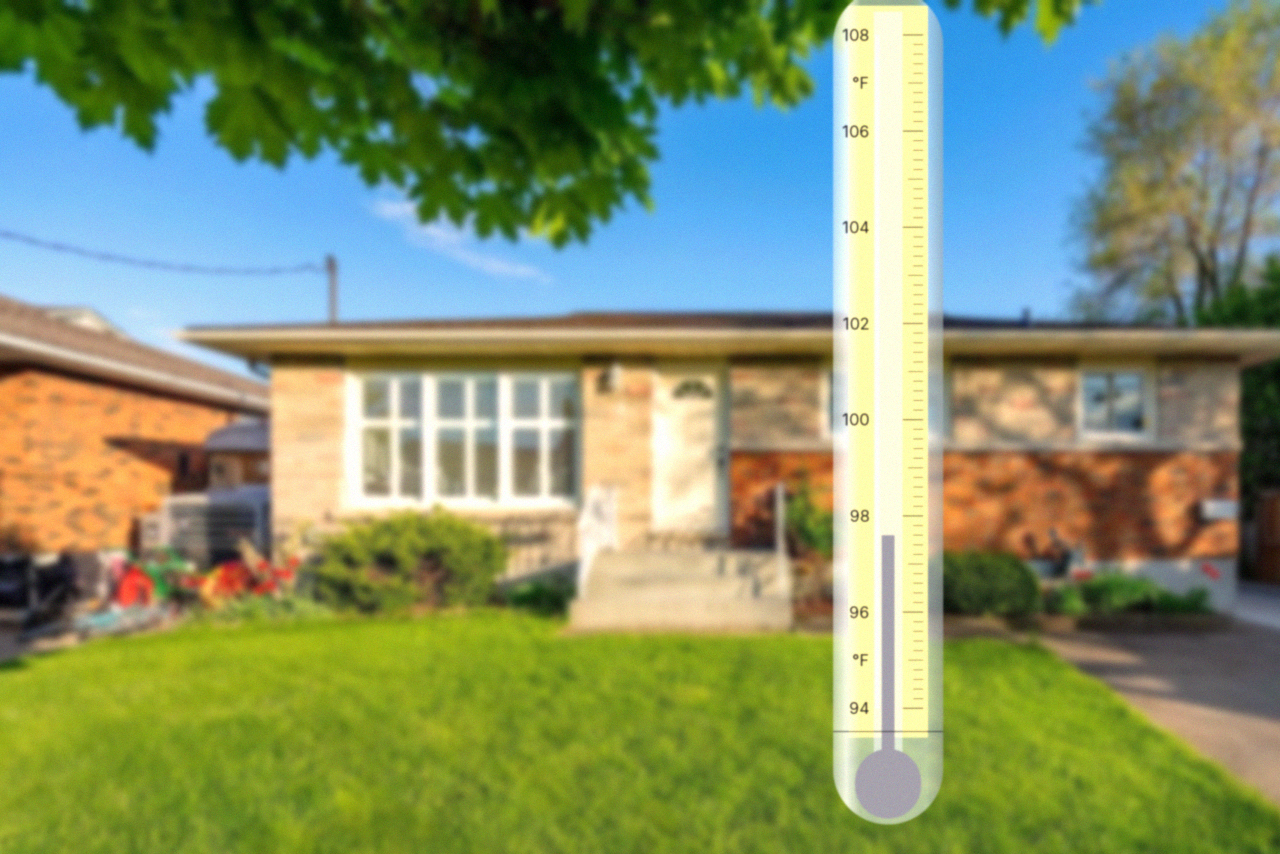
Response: {"value": 97.6, "unit": "°F"}
